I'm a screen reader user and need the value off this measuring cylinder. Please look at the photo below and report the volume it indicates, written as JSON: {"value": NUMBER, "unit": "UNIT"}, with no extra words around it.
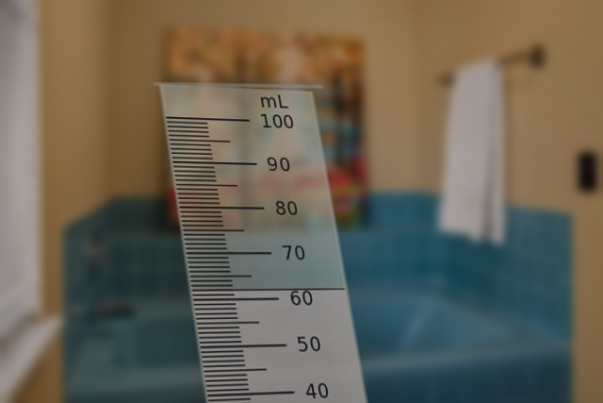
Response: {"value": 62, "unit": "mL"}
